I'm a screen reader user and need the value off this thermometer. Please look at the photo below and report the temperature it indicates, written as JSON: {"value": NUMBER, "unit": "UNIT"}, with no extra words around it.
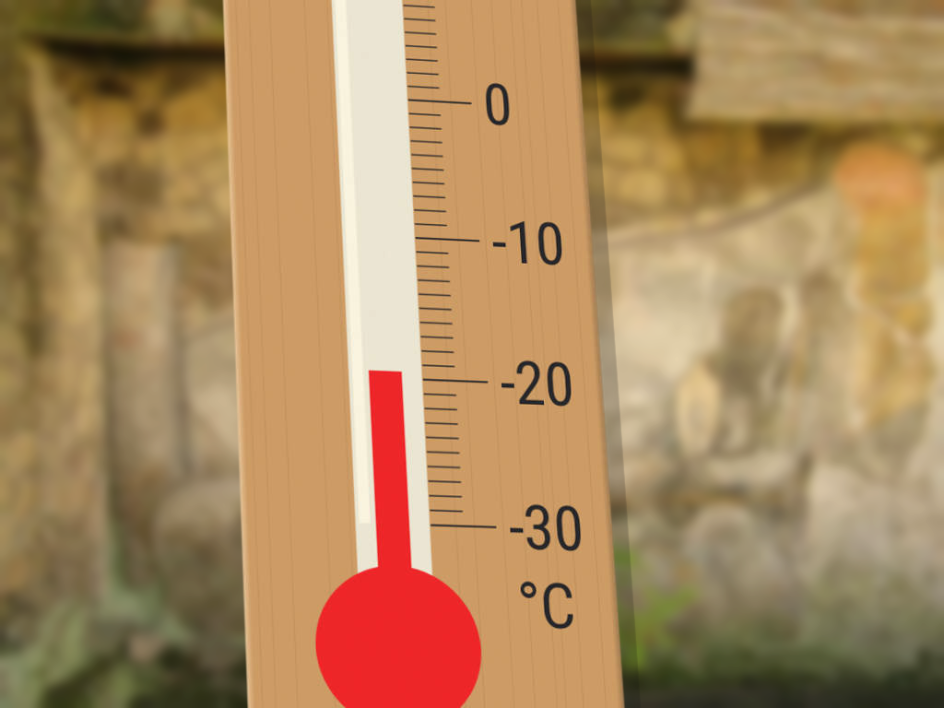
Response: {"value": -19.5, "unit": "°C"}
